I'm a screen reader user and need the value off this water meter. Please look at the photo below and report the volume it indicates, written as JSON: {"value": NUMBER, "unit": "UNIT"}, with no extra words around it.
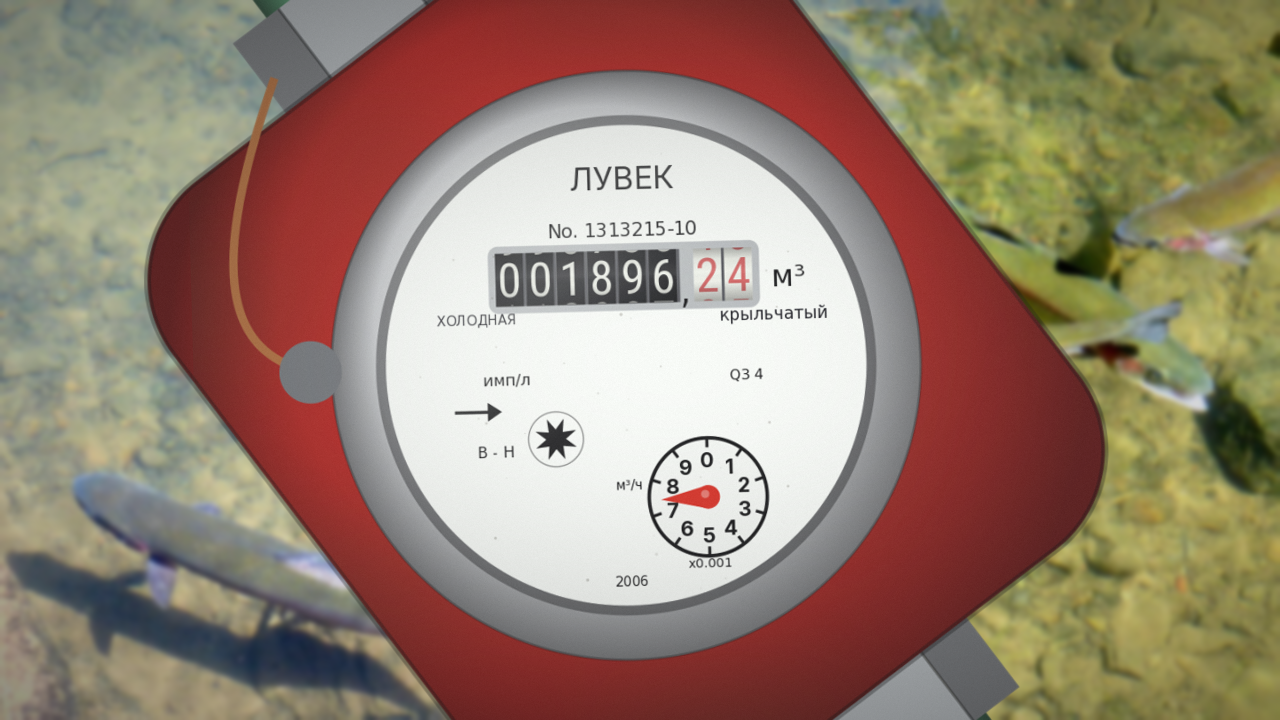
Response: {"value": 1896.247, "unit": "m³"}
